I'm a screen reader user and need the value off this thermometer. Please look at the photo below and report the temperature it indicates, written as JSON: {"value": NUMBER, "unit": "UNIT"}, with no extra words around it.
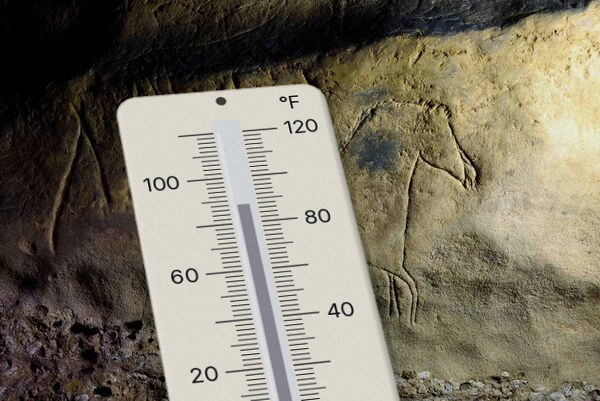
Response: {"value": 88, "unit": "°F"}
